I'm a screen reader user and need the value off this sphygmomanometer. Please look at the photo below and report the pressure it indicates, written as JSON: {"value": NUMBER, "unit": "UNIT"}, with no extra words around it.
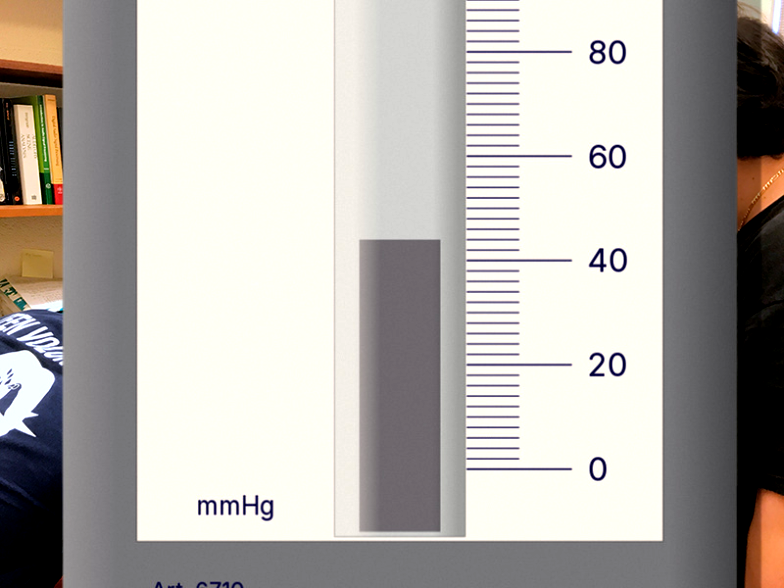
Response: {"value": 44, "unit": "mmHg"}
